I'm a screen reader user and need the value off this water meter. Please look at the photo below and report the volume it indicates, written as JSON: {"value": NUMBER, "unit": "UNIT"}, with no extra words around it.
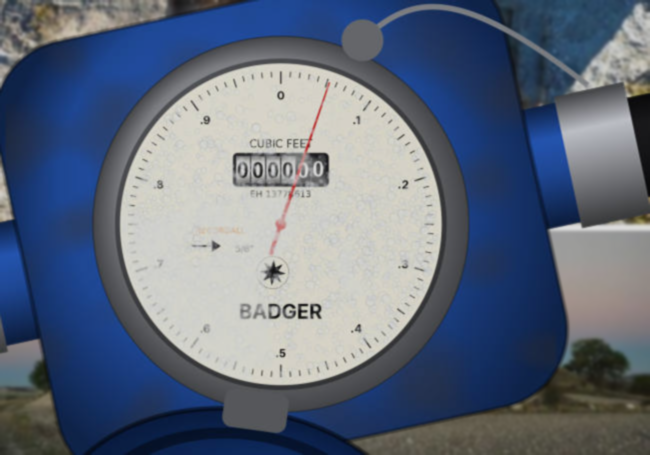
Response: {"value": 0.05, "unit": "ft³"}
